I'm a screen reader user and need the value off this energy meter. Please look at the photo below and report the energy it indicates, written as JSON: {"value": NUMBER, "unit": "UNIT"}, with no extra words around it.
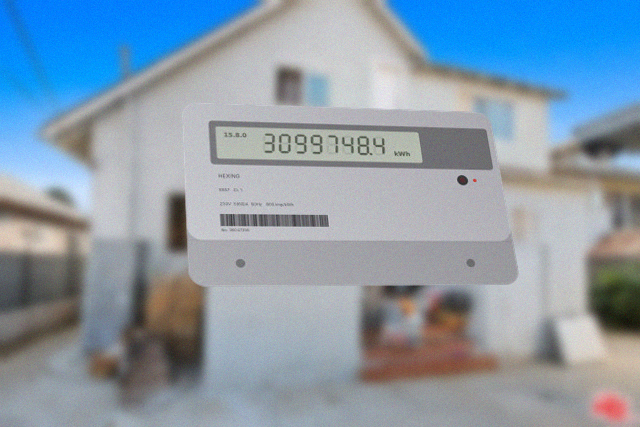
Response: {"value": 3099748.4, "unit": "kWh"}
